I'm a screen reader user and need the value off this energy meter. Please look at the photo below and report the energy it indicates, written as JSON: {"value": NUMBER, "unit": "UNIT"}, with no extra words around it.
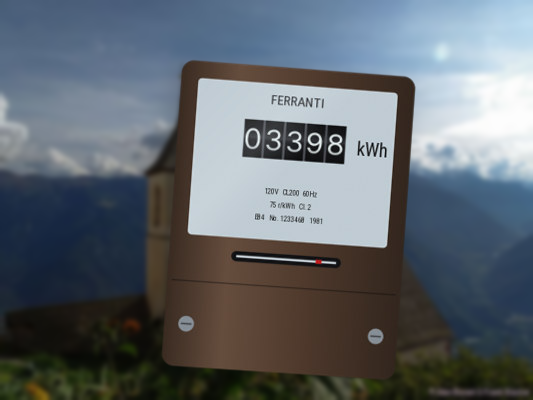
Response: {"value": 3398, "unit": "kWh"}
